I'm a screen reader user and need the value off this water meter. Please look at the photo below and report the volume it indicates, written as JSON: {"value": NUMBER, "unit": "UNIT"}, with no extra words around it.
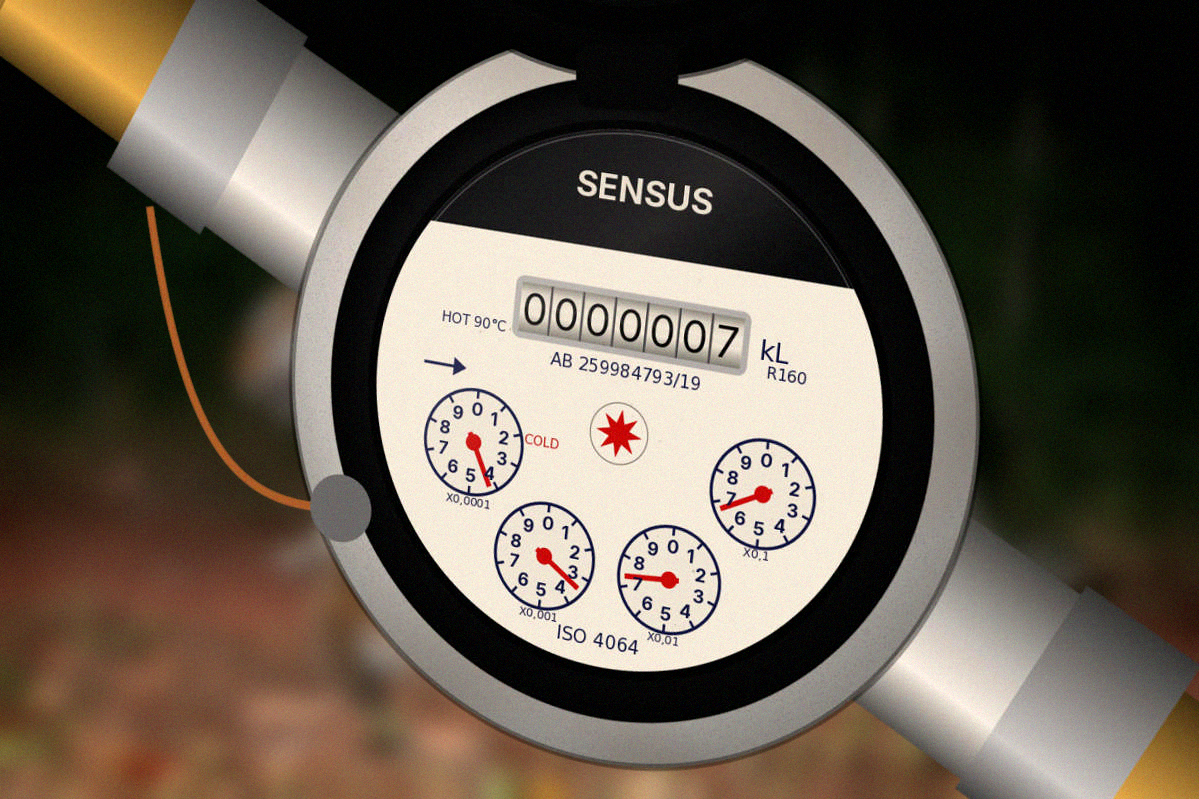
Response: {"value": 7.6734, "unit": "kL"}
